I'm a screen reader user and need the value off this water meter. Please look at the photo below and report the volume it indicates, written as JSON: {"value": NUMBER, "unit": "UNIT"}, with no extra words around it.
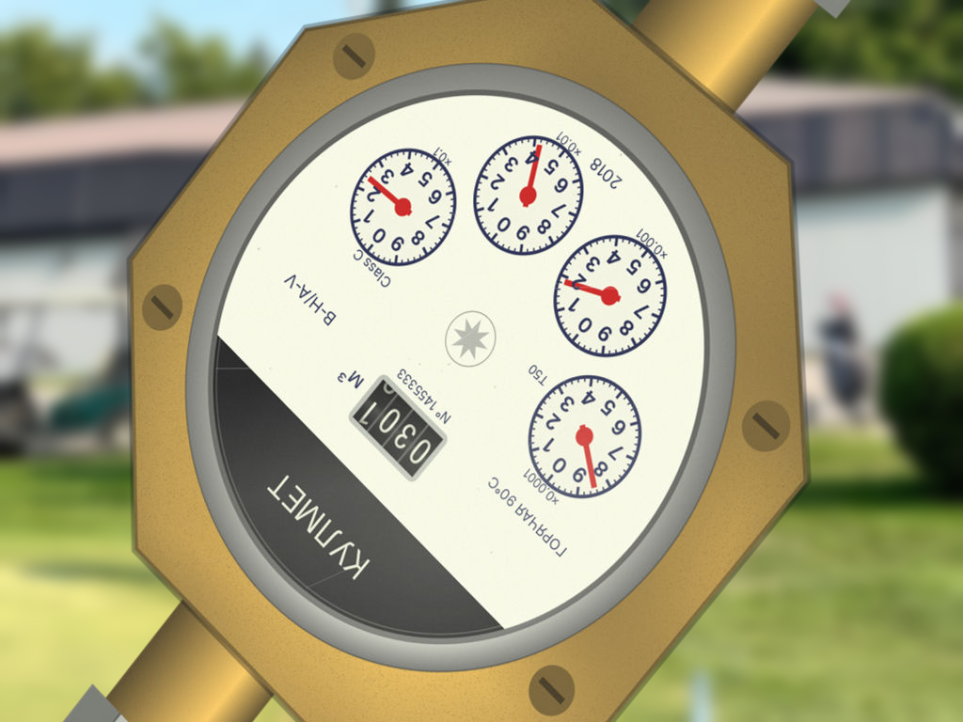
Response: {"value": 301.2418, "unit": "m³"}
